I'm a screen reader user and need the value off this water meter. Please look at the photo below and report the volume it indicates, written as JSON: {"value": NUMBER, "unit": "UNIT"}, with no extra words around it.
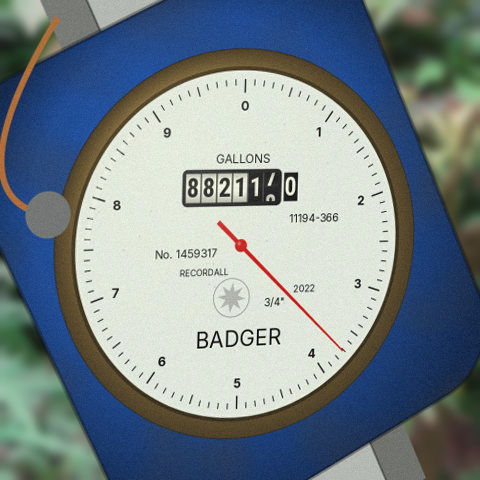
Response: {"value": 8821173.7, "unit": "gal"}
